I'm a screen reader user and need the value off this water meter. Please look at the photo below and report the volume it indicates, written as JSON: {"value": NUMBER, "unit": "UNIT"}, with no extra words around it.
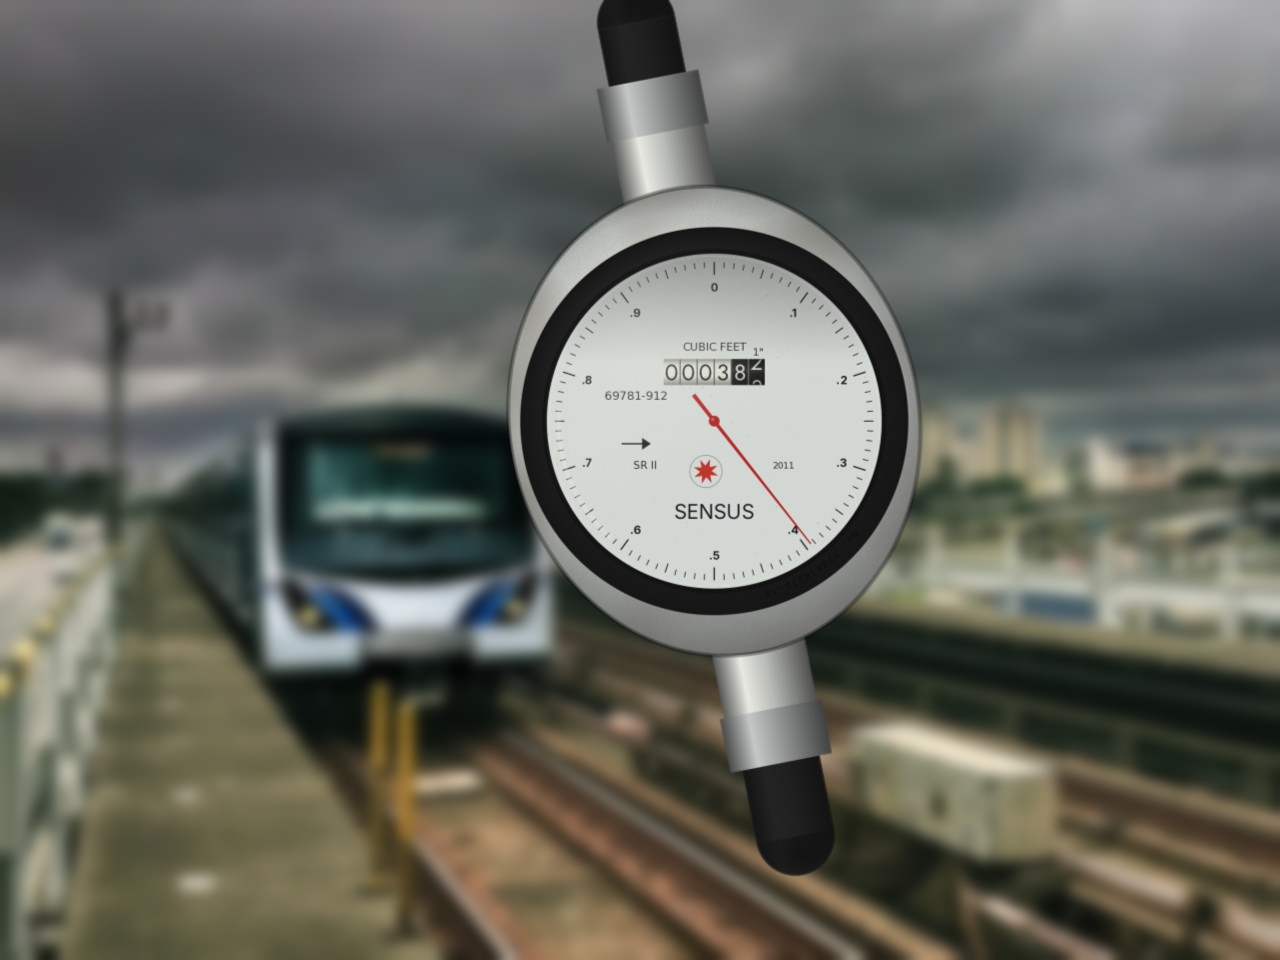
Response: {"value": 382.39, "unit": "ft³"}
